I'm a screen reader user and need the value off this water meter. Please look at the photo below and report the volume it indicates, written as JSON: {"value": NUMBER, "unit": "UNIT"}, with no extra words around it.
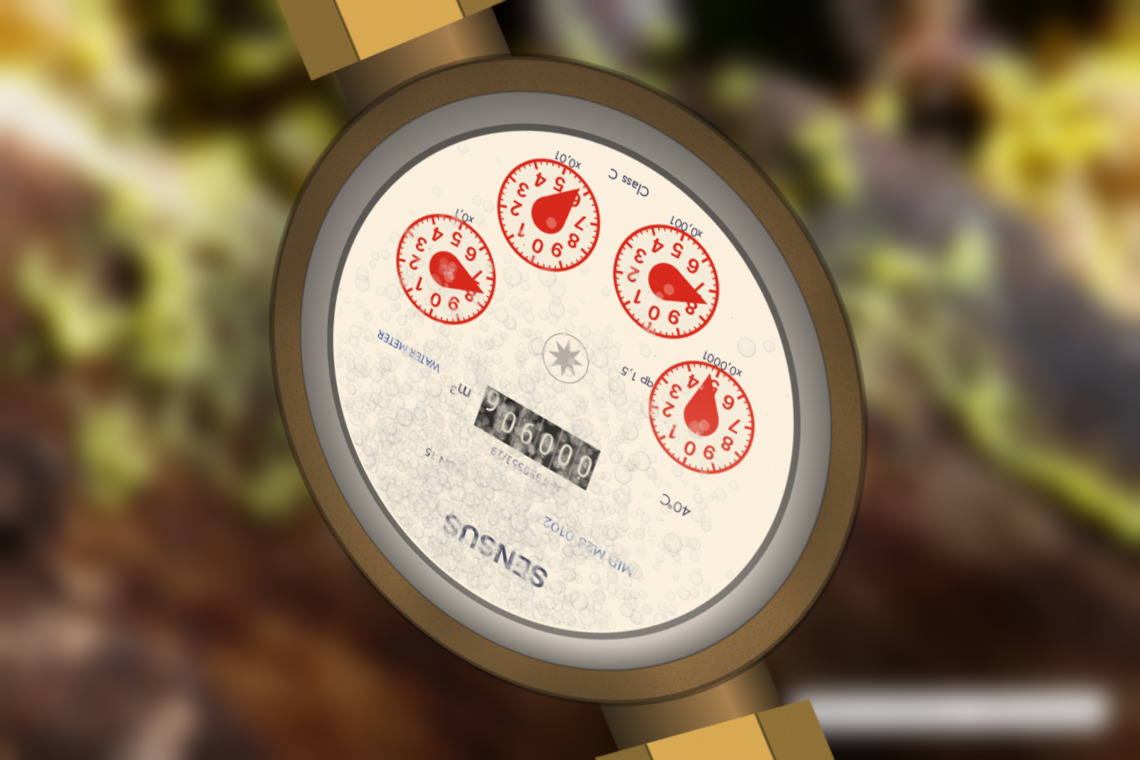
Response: {"value": 905.7574, "unit": "m³"}
